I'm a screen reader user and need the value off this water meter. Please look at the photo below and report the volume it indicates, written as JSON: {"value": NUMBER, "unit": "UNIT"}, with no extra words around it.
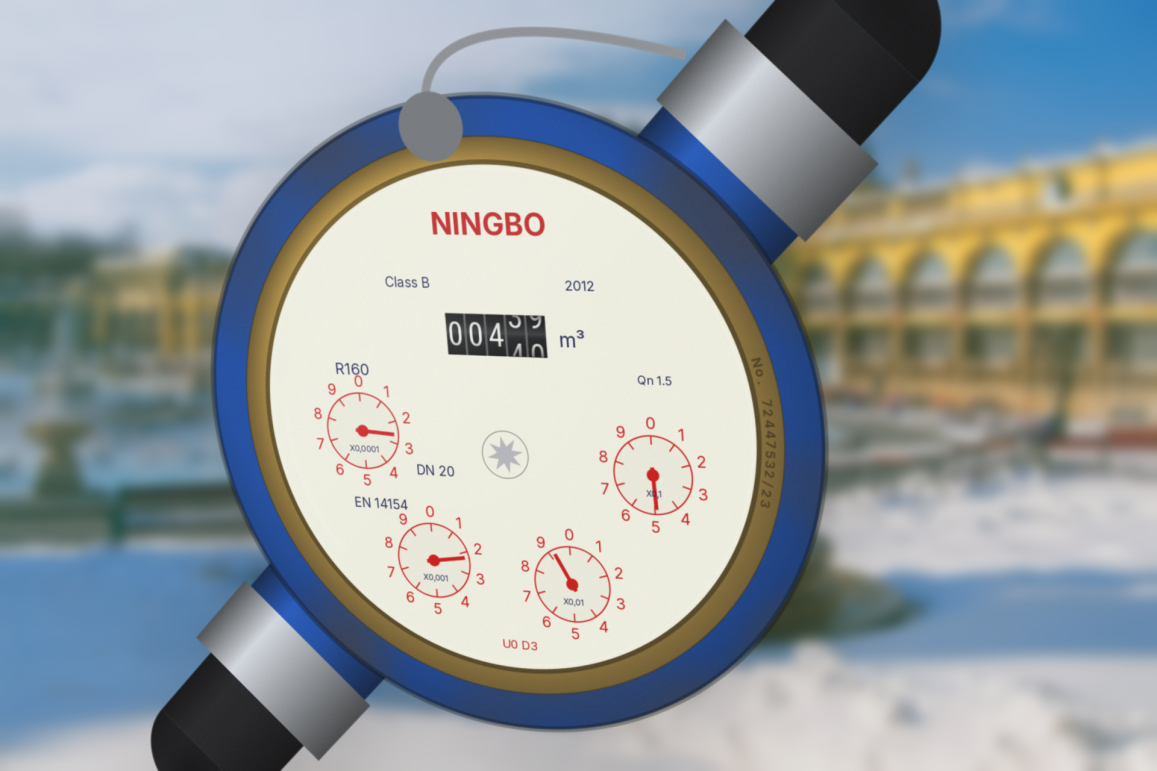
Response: {"value": 439.4922, "unit": "m³"}
